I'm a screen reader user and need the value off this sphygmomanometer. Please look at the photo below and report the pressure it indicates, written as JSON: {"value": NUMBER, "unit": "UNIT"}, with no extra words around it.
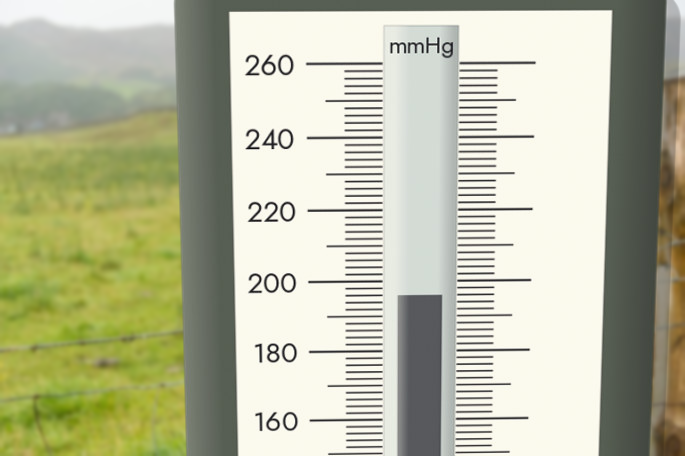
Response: {"value": 196, "unit": "mmHg"}
